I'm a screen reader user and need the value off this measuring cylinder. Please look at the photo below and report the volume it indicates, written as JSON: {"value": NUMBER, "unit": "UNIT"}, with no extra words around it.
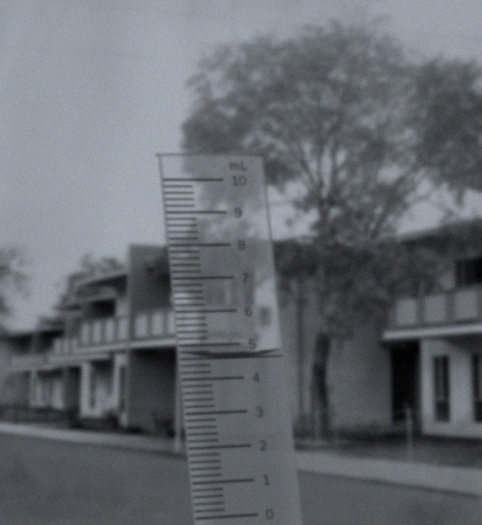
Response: {"value": 4.6, "unit": "mL"}
